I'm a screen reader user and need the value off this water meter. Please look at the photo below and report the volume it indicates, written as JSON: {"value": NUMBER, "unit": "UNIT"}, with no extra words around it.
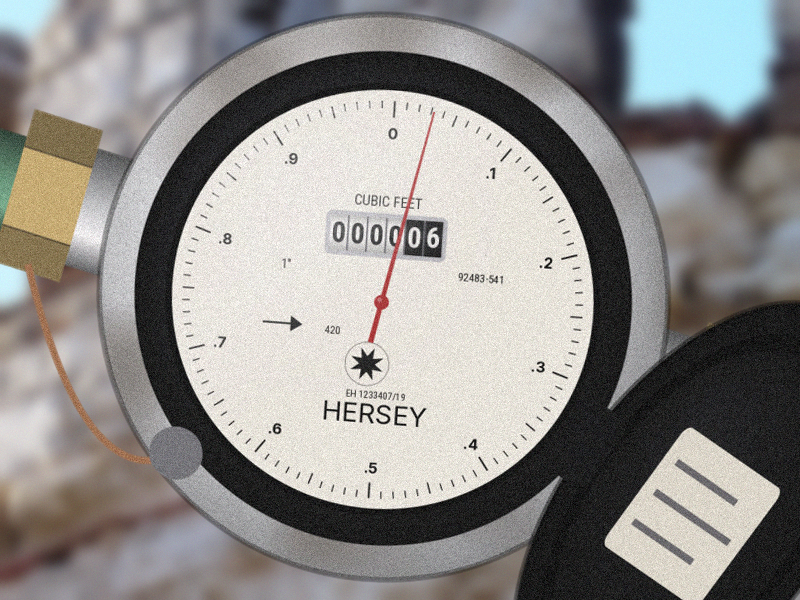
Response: {"value": 6.03, "unit": "ft³"}
